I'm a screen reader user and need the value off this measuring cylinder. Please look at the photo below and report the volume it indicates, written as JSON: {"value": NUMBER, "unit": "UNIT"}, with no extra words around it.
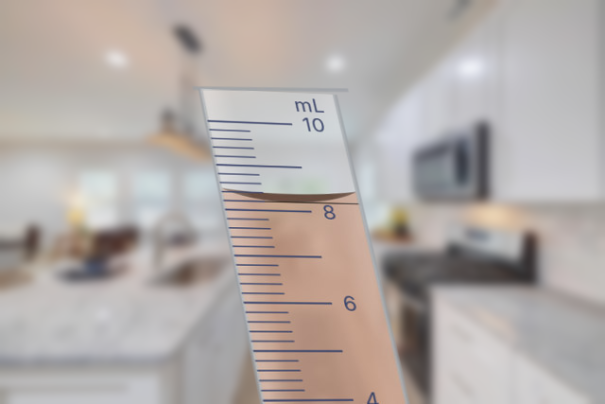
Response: {"value": 8.2, "unit": "mL"}
